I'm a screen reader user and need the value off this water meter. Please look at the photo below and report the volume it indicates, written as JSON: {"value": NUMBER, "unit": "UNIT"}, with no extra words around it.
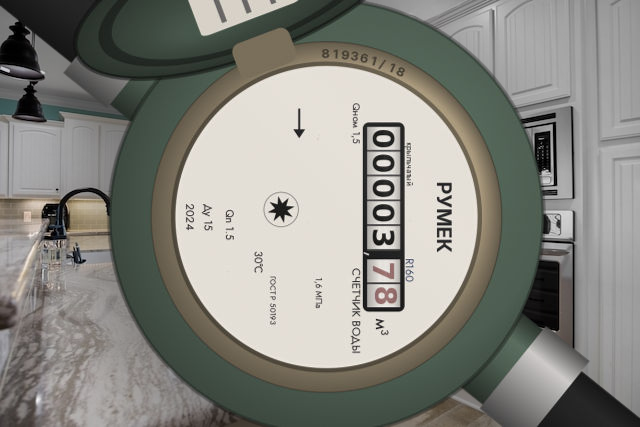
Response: {"value": 3.78, "unit": "m³"}
